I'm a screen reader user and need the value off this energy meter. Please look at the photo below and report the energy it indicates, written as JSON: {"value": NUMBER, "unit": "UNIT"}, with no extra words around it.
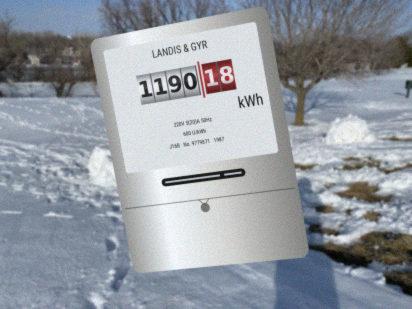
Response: {"value": 1190.18, "unit": "kWh"}
